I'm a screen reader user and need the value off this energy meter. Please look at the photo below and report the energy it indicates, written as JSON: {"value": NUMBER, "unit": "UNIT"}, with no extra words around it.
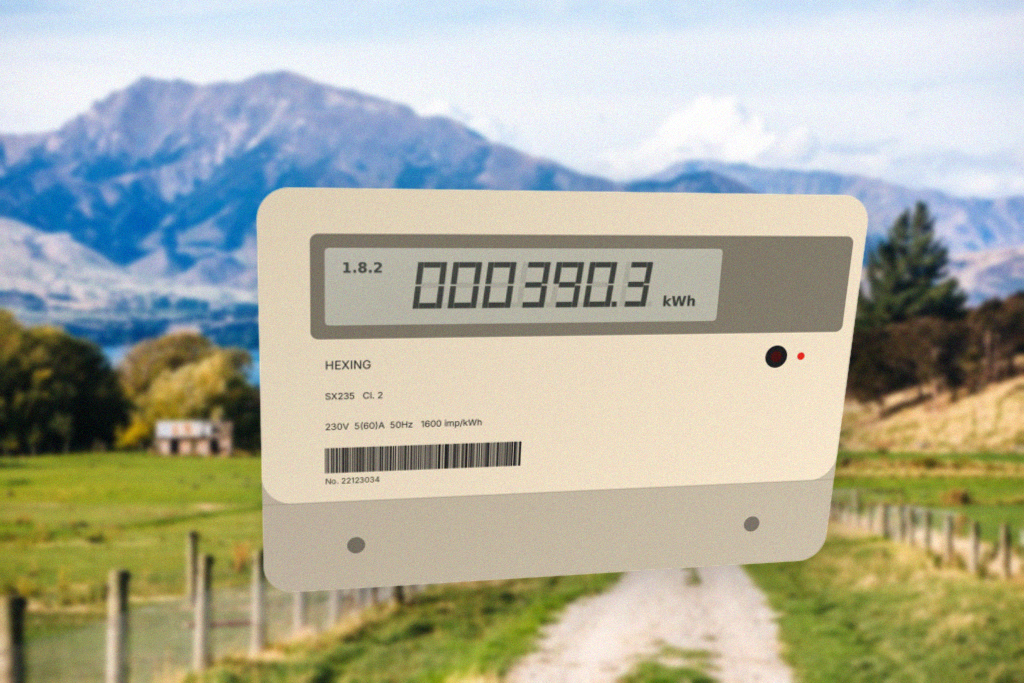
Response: {"value": 390.3, "unit": "kWh"}
